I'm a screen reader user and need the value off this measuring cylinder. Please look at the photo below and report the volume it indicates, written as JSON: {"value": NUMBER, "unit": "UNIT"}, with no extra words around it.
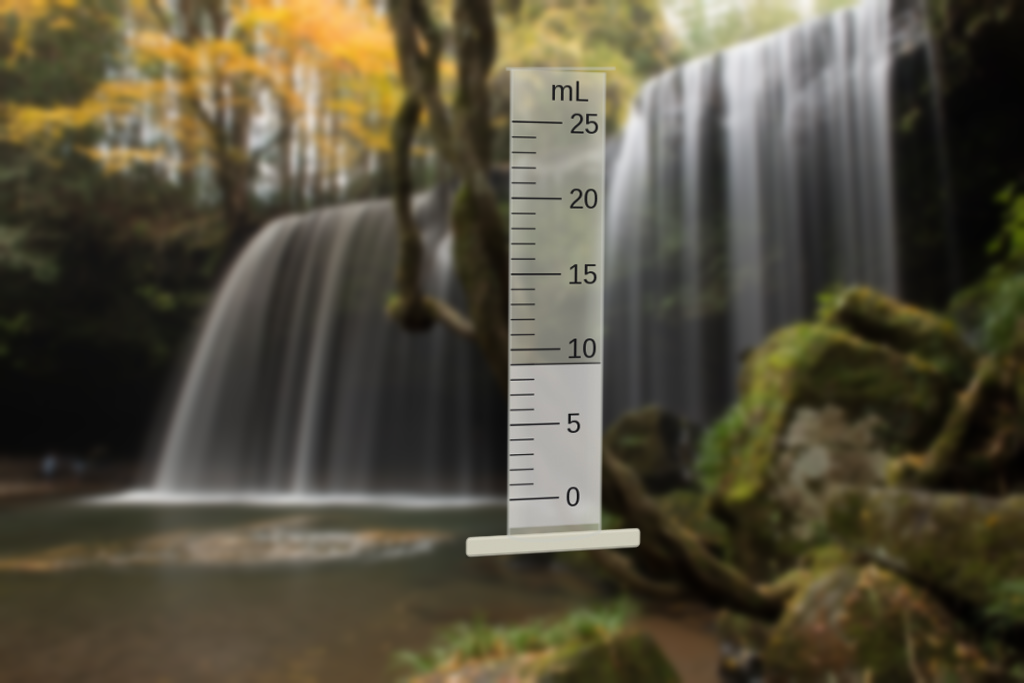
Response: {"value": 9, "unit": "mL"}
